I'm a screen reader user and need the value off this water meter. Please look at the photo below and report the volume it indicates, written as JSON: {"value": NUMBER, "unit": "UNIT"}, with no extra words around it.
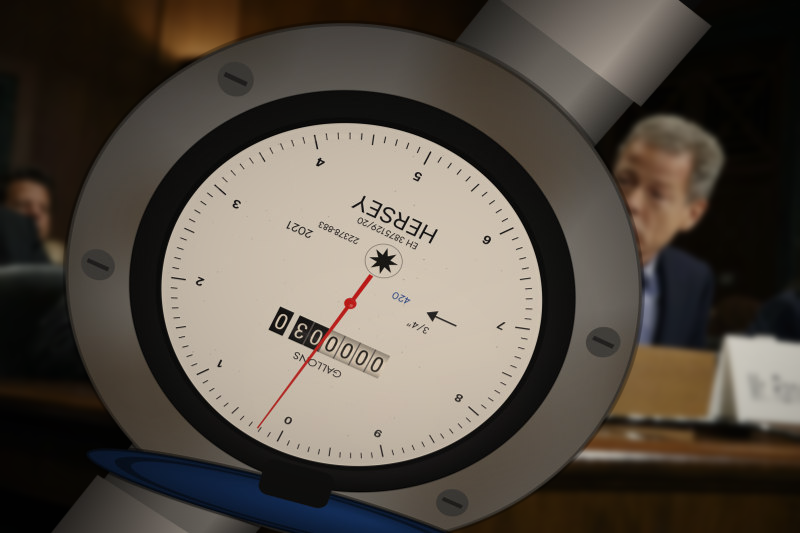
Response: {"value": 30.2, "unit": "gal"}
